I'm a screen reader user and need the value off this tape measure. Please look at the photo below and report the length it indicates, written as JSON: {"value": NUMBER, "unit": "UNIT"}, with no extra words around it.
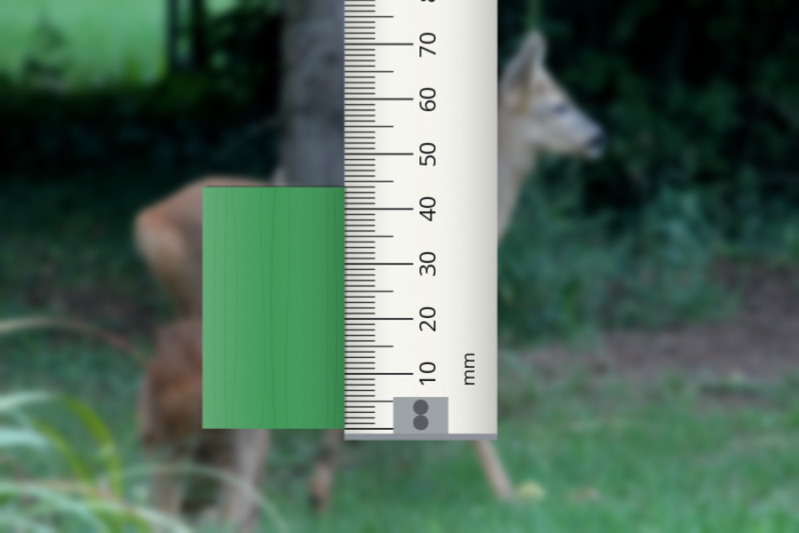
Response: {"value": 44, "unit": "mm"}
